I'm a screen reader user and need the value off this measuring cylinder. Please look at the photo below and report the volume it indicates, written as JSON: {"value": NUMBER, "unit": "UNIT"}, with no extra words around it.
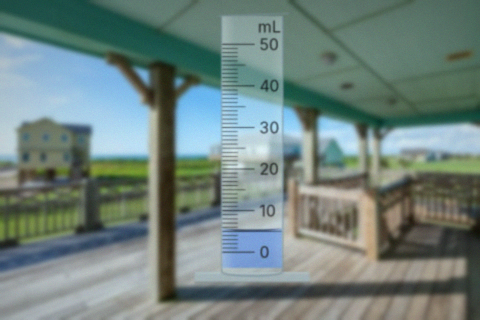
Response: {"value": 5, "unit": "mL"}
